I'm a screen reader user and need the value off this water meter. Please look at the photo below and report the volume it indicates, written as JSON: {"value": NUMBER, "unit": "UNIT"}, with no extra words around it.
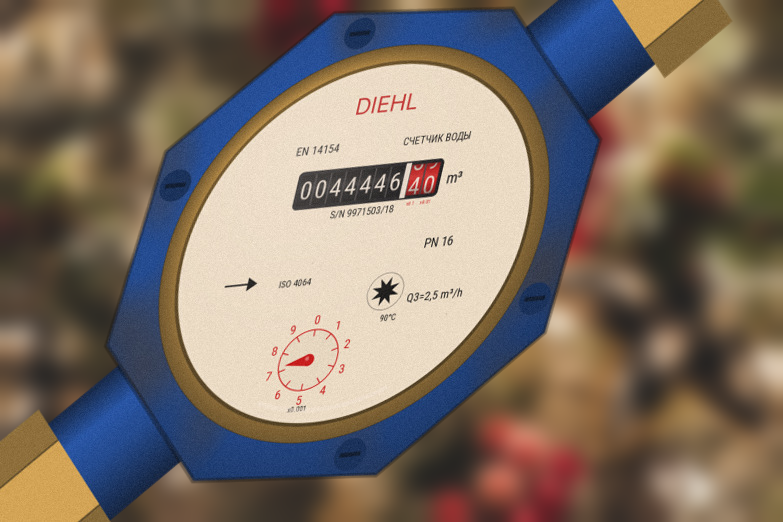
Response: {"value": 44446.397, "unit": "m³"}
